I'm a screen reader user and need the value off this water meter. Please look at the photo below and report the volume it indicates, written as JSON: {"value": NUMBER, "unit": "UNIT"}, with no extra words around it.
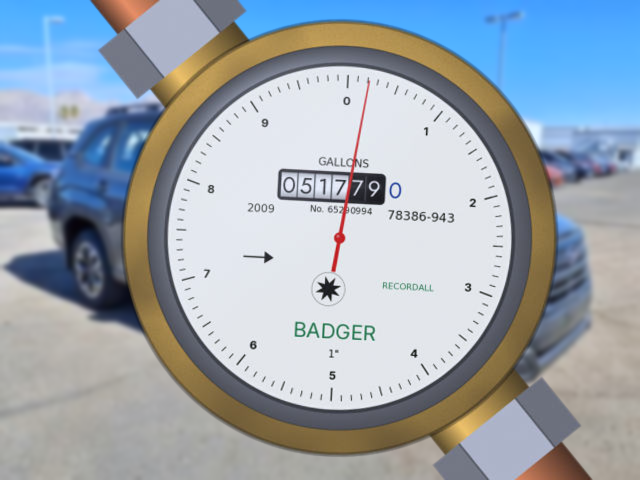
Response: {"value": 517790.2, "unit": "gal"}
